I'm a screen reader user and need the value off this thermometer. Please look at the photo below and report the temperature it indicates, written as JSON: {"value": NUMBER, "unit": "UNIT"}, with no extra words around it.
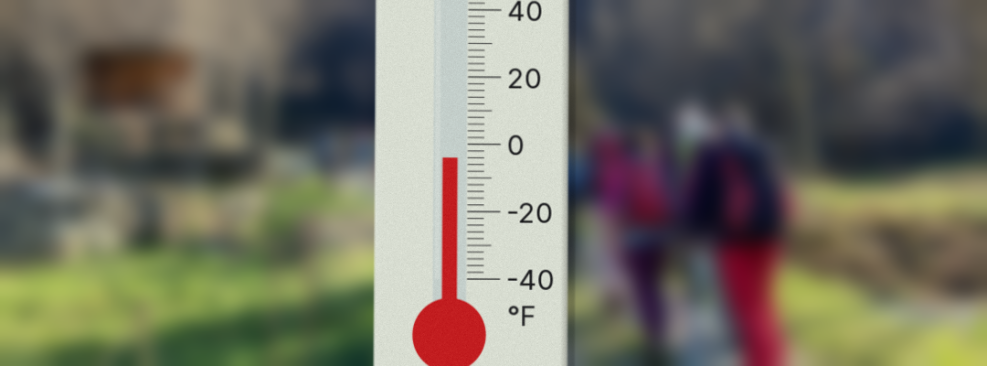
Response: {"value": -4, "unit": "°F"}
